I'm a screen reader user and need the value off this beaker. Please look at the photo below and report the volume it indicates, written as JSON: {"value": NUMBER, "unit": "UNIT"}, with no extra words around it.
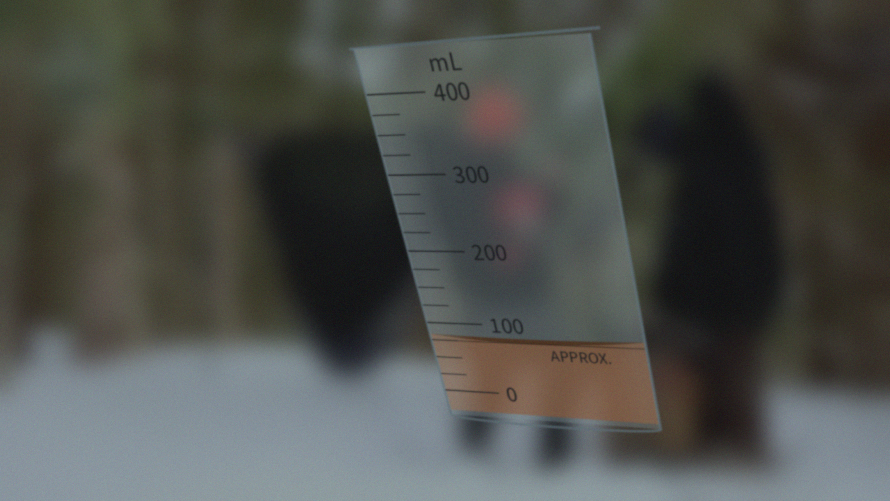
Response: {"value": 75, "unit": "mL"}
